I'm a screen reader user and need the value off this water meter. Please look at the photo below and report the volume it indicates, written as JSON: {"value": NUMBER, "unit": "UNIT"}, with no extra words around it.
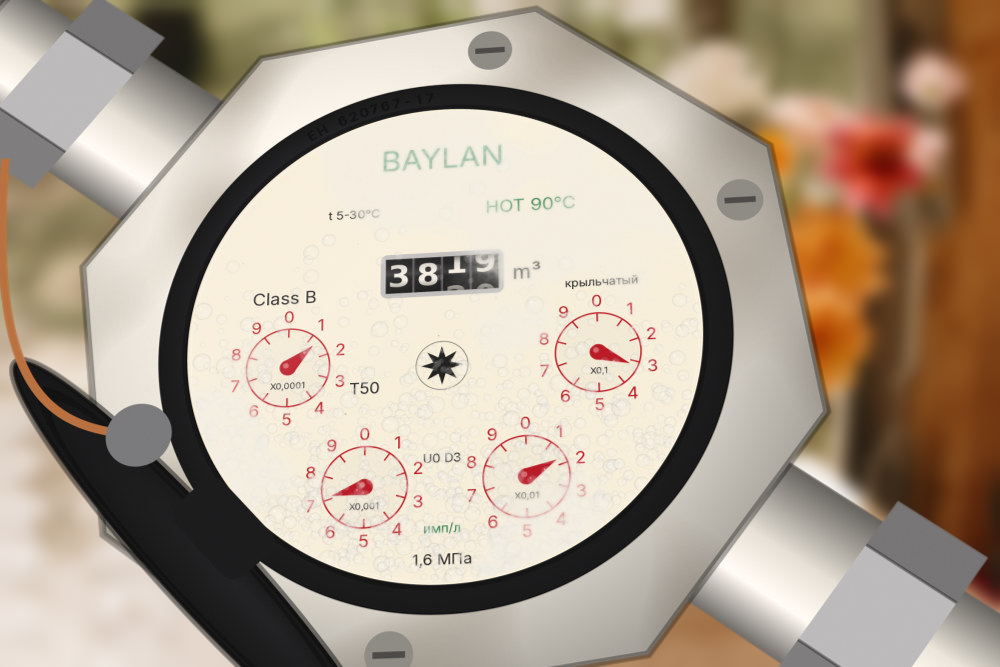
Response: {"value": 3819.3171, "unit": "m³"}
